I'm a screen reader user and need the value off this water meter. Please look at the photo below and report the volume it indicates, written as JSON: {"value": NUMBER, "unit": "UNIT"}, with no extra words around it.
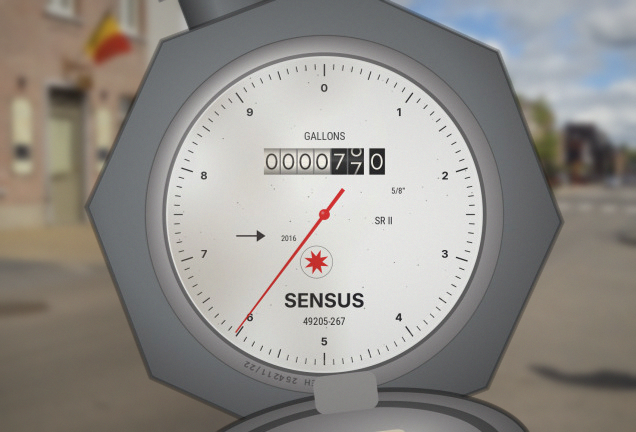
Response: {"value": 766.0, "unit": "gal"}
